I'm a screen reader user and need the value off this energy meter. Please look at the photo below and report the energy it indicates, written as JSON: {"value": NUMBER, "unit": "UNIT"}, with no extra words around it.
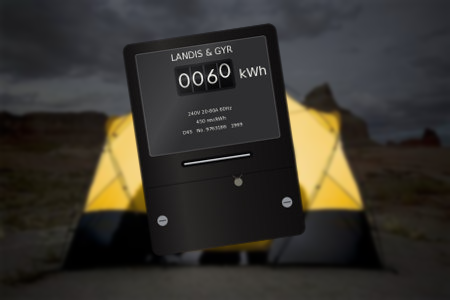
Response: {"value": 60, "unit": "kWh"}
